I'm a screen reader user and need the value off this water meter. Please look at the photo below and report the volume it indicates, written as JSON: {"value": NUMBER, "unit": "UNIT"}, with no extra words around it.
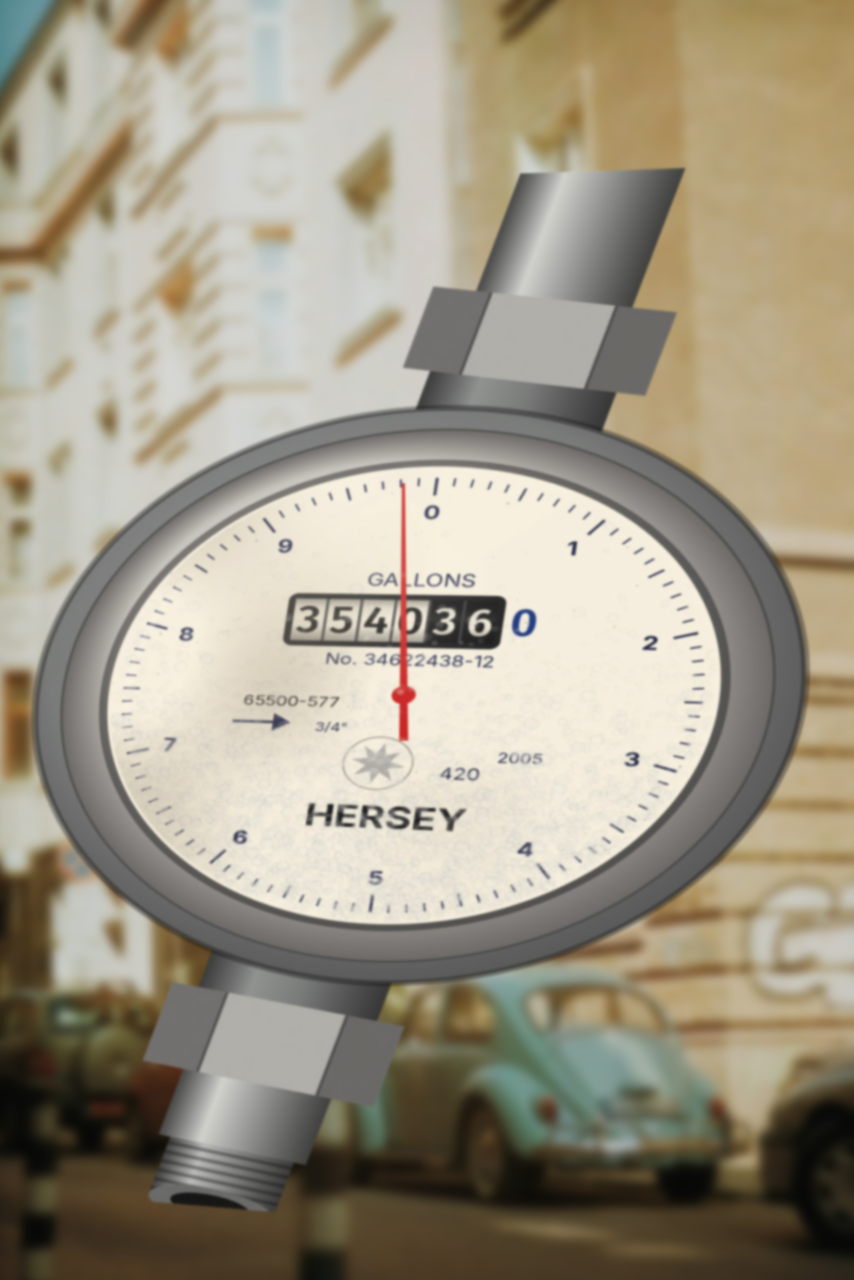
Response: {"value": 3540359.8, "unit": "gal"}
